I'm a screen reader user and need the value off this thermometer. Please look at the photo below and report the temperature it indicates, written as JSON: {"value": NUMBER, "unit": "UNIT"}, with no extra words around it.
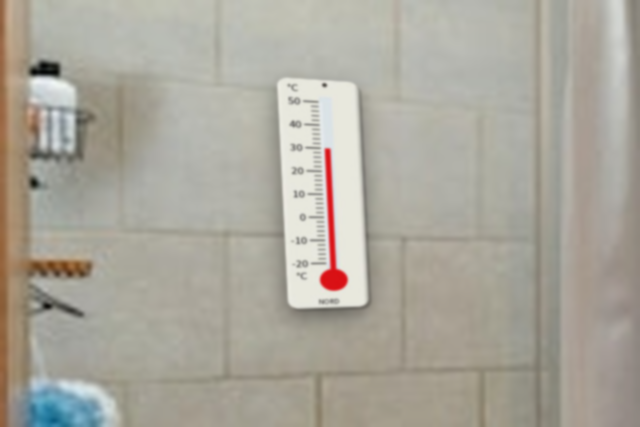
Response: {"value": 30, "unit": "°C"}
